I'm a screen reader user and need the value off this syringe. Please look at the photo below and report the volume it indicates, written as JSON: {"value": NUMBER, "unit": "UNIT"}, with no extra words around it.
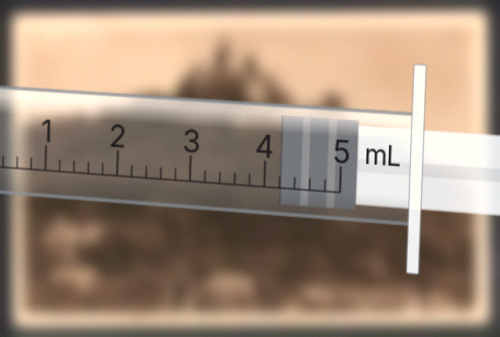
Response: {"value": 4.2, "unit": "mL"}
